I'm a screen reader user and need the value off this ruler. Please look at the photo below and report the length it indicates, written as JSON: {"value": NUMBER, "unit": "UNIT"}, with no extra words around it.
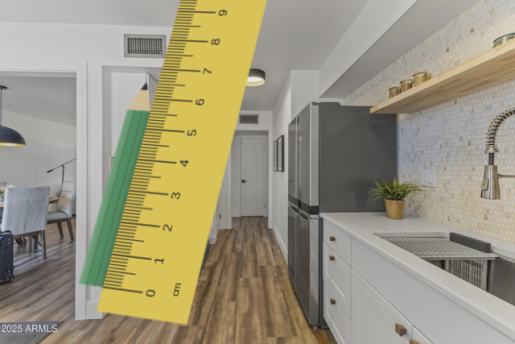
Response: {"value": 6.5, "unit": "cm"}
